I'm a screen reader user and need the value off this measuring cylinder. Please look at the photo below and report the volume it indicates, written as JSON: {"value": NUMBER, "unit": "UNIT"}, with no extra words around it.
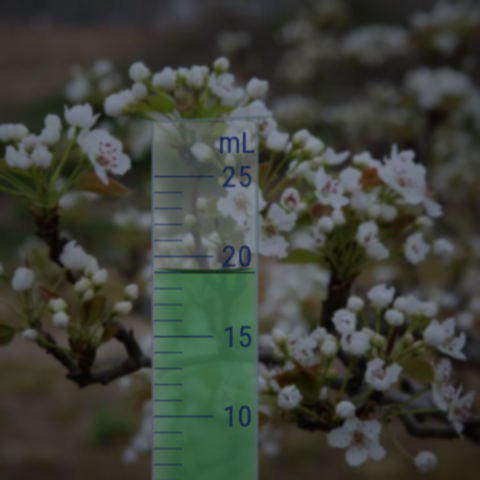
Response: {"value": 19, "unit": "mL"}
